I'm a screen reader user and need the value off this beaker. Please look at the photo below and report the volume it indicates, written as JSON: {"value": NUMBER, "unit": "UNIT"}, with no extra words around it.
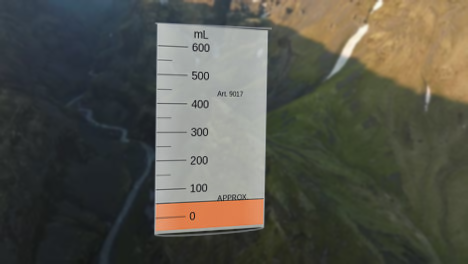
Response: {"value": 50, "unit": "mL"}
